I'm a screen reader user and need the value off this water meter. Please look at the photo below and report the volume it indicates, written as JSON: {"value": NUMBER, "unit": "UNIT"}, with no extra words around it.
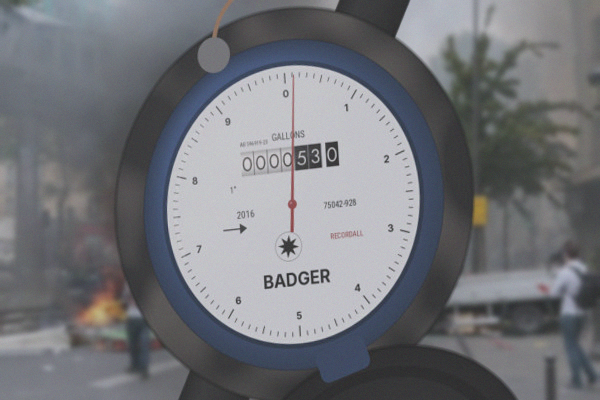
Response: {"value": 530.1, "unit": "gal"}
